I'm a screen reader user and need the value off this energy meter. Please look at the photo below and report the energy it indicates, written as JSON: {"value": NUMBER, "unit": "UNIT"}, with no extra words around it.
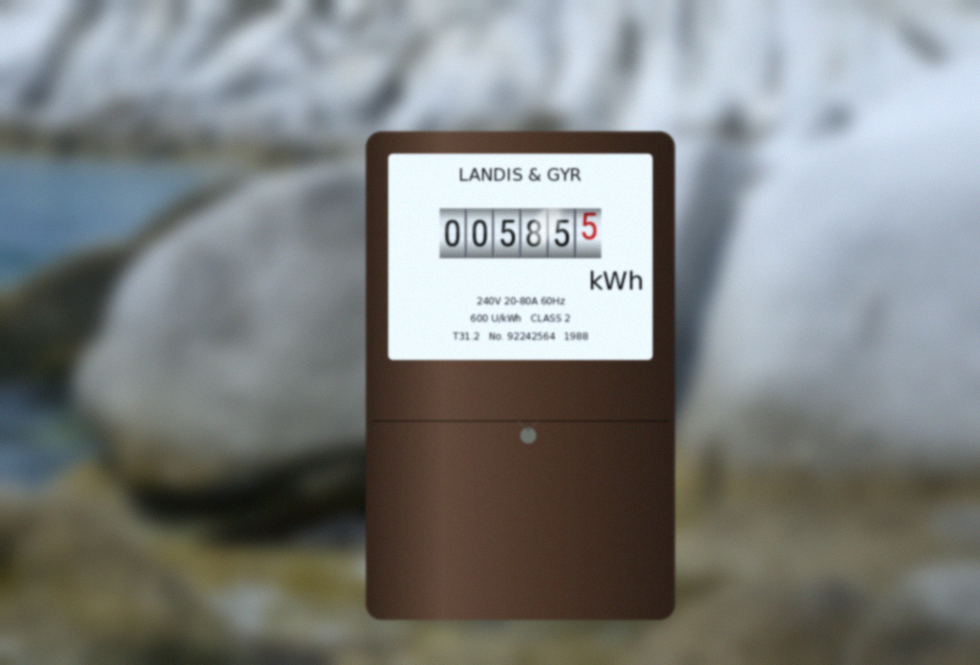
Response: {"value": 585.5, "unit": "kWh"}
